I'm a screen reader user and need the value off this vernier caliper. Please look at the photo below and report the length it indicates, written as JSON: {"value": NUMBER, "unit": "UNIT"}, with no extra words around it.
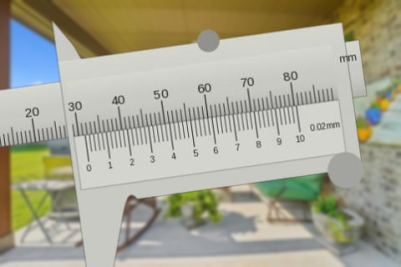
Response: {"value": 31.5, "unit": "mm"}
